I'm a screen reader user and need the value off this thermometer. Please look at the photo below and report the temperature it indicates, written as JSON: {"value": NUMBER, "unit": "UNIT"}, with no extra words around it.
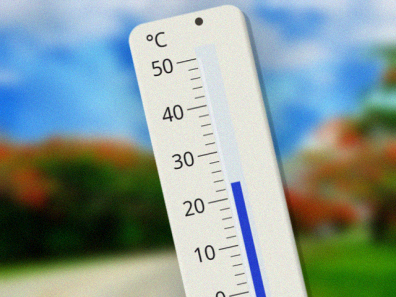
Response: {"value": 23, "unit": "°C"}
